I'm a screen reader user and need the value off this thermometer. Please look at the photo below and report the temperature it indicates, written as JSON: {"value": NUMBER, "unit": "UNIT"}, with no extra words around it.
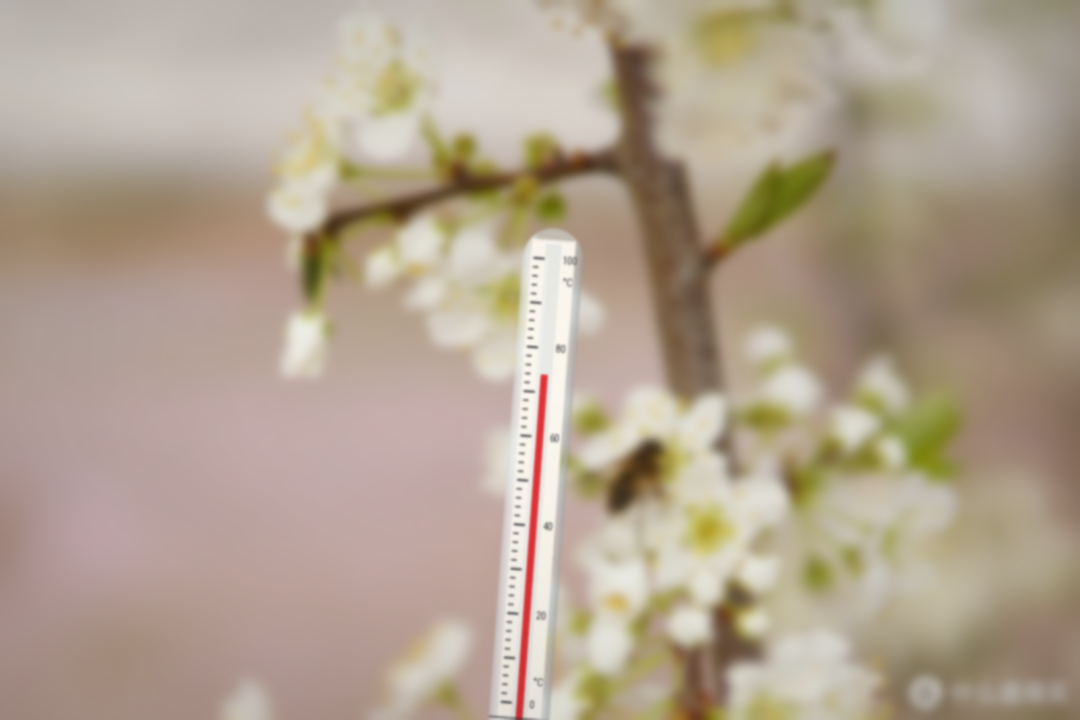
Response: {"value": 74, "unit": "°C"}
